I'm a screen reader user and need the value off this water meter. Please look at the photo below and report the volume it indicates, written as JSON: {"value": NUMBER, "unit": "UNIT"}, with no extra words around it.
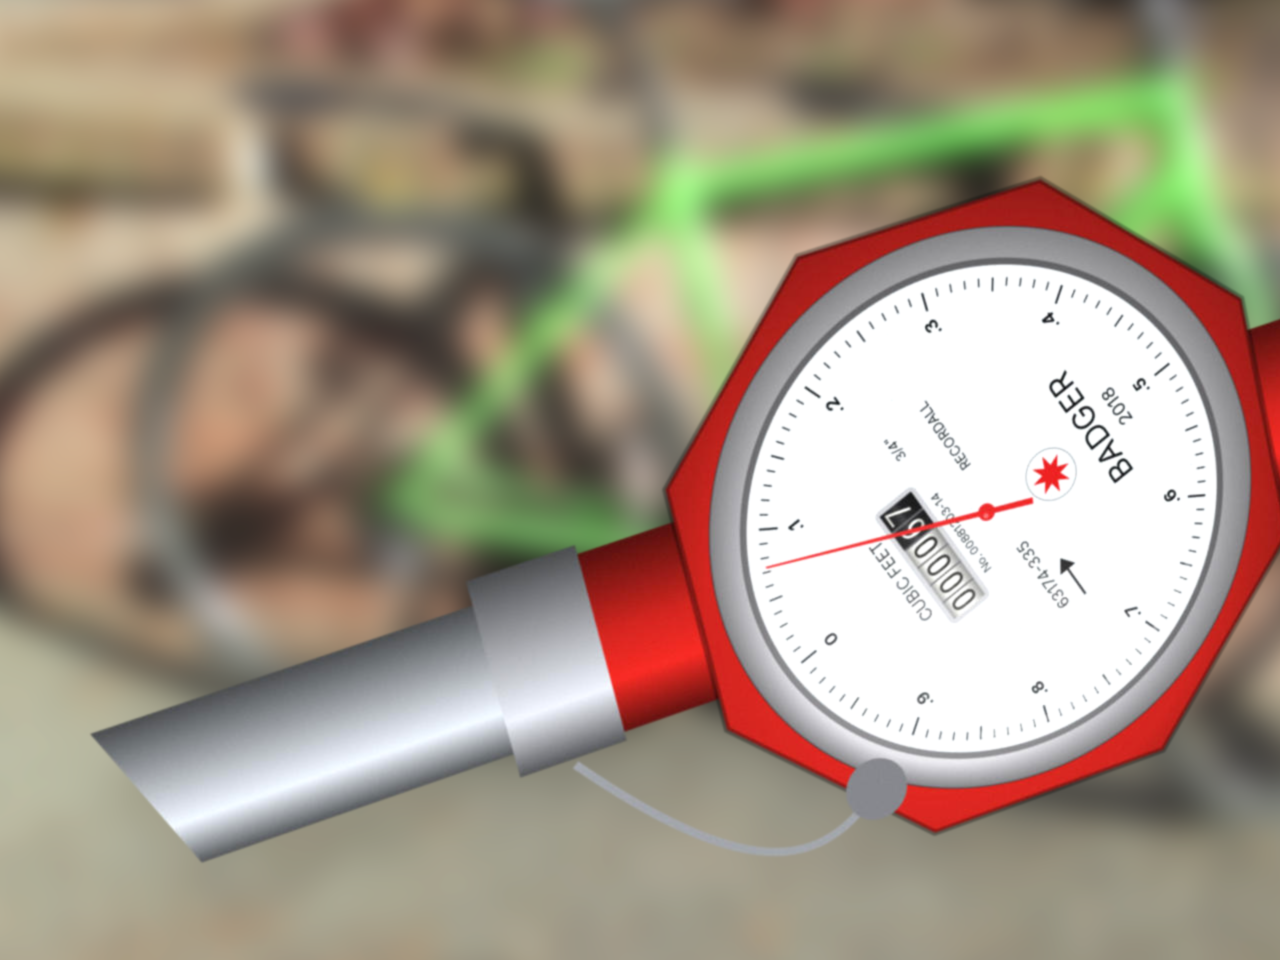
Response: {"value": 67.07, "unit": "ft³"}
